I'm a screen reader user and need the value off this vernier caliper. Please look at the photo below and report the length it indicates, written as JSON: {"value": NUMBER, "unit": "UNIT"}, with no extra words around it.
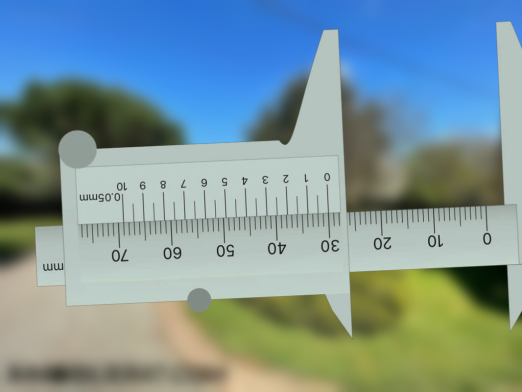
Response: {"value": 30.0, "unit": "mm"}
